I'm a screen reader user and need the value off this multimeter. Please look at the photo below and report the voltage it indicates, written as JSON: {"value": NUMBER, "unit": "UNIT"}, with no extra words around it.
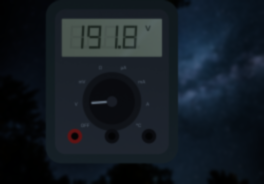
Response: {"value": 191.8, "unit": "V"}
